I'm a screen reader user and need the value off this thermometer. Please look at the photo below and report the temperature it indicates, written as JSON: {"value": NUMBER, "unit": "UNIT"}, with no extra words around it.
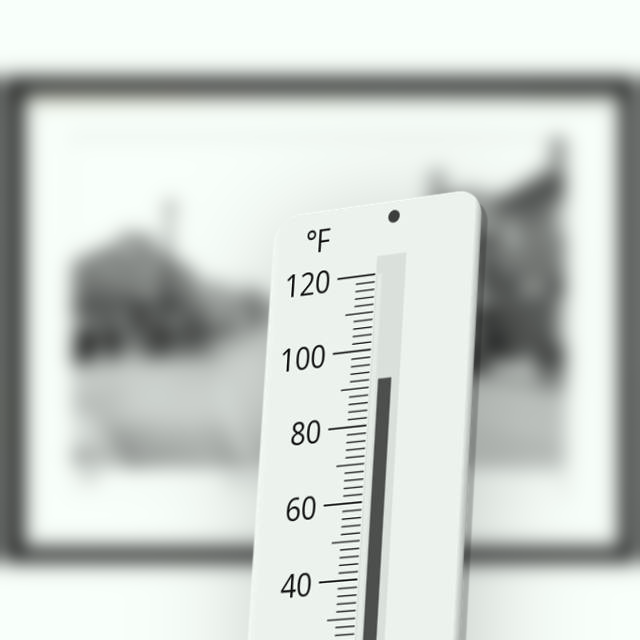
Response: {"value": 92, "unit": "°F"}
